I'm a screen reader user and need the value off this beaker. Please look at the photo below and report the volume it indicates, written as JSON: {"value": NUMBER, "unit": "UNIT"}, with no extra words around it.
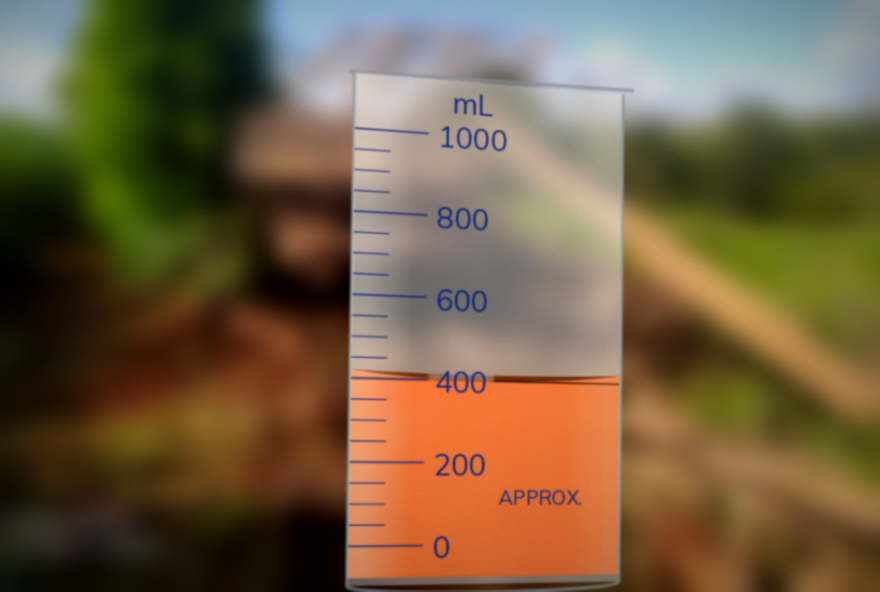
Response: {"value": 400, "unit": "mL"}
